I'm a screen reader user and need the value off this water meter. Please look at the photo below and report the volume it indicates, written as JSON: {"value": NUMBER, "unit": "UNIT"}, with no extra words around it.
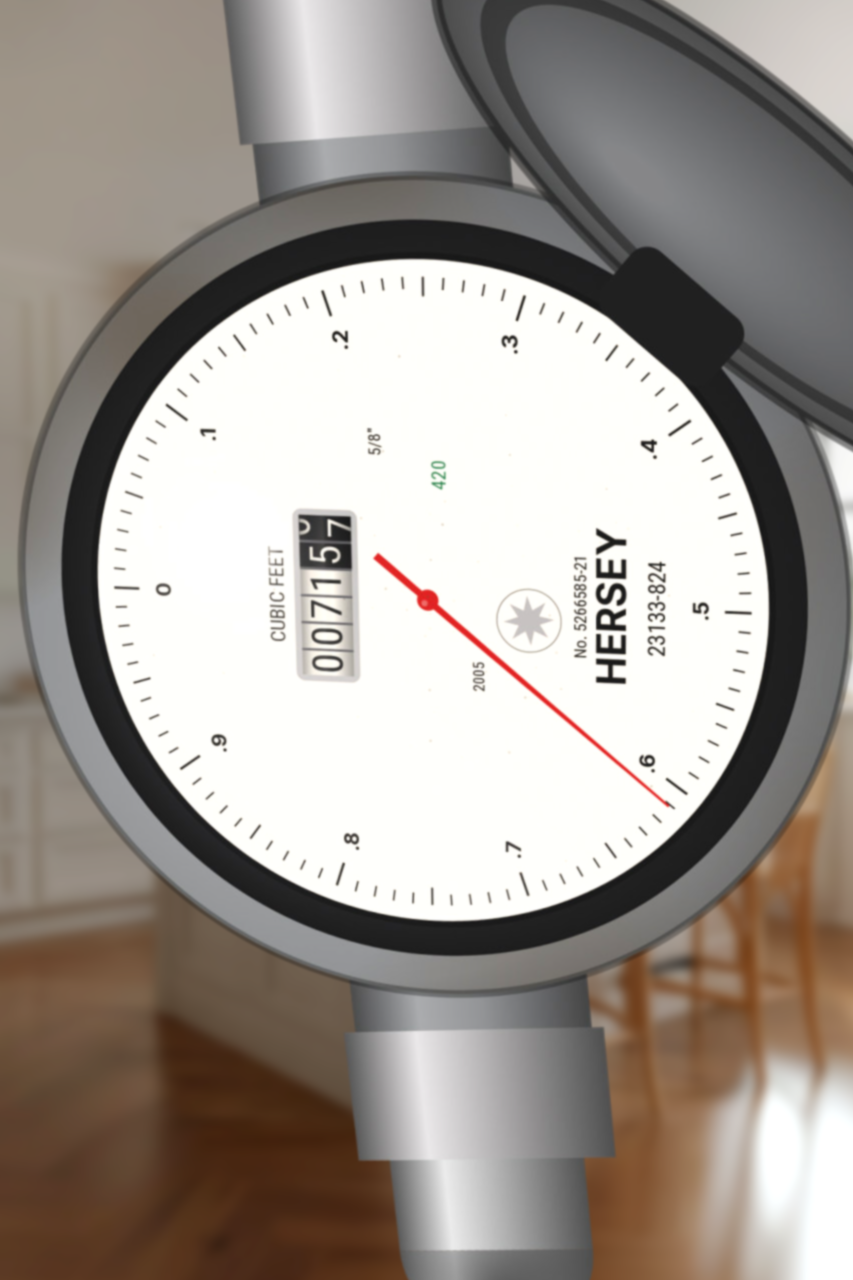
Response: {"value": 7156.61, "unit": "ft³"}
